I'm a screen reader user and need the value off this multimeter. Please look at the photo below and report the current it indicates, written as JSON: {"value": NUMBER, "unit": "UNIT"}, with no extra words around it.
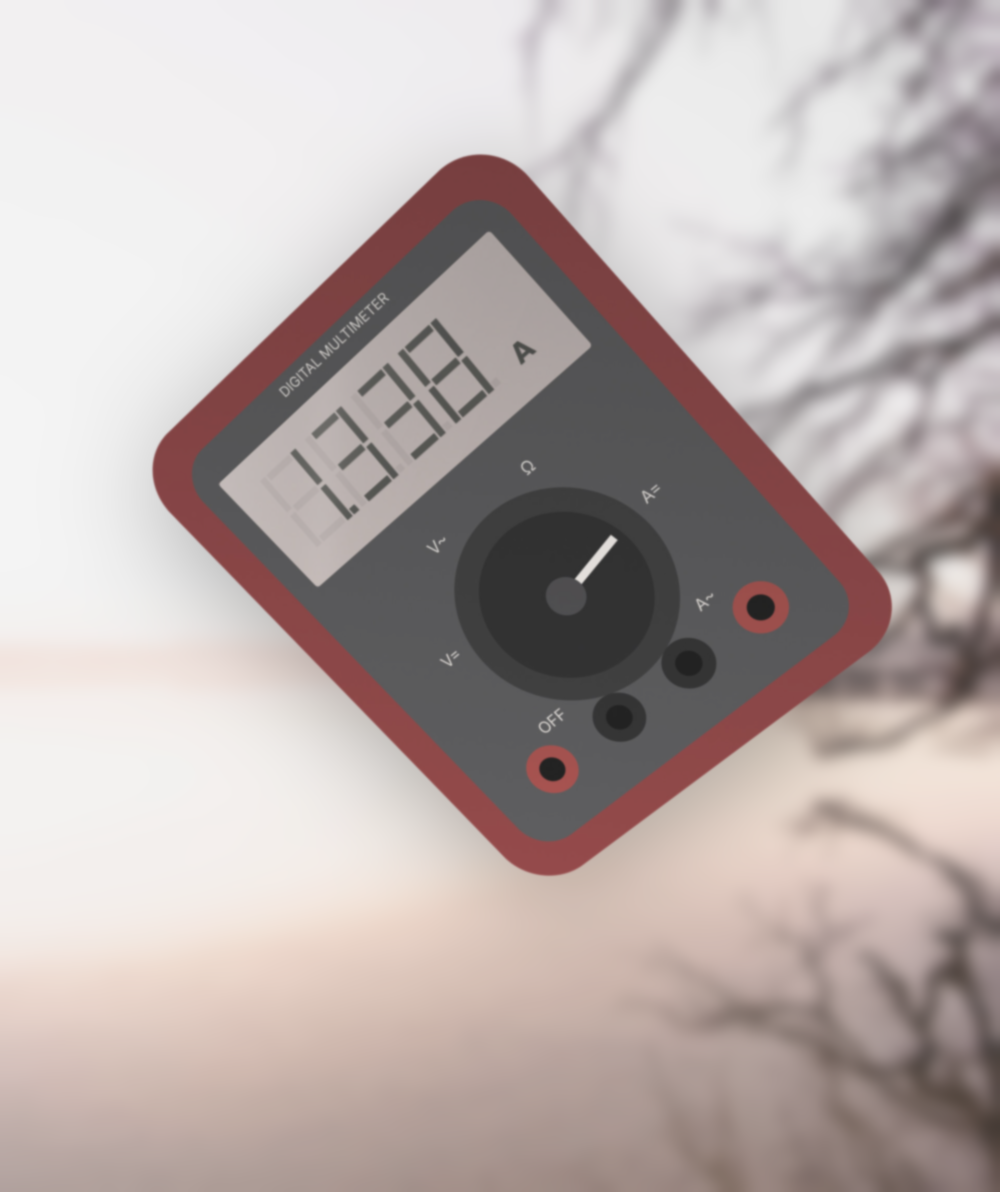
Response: {"value": 1.338, "unit": "A"}
